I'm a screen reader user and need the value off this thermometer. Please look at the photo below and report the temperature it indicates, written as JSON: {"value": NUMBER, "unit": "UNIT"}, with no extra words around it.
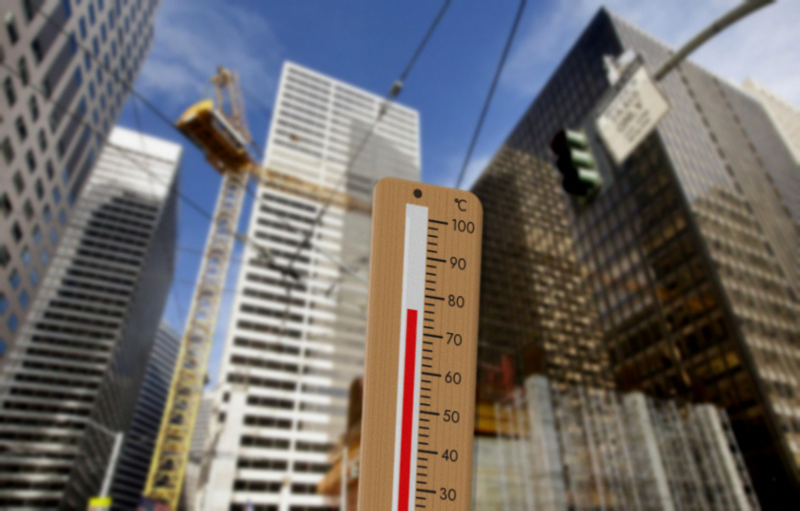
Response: {"value": 76, "unit": "°C"}
